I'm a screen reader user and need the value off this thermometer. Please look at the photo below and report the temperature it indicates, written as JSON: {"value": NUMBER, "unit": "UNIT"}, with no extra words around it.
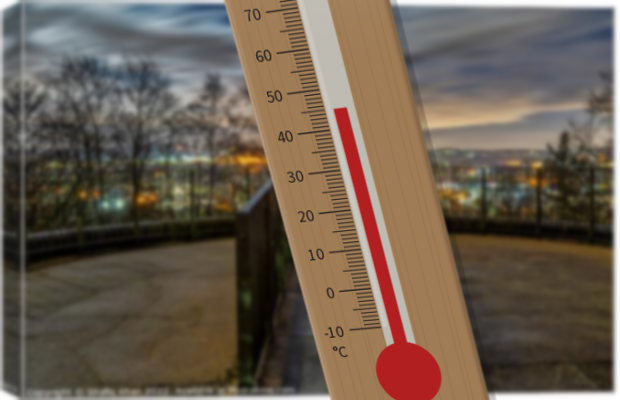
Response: {"value": 45, "unit": "°C"}
